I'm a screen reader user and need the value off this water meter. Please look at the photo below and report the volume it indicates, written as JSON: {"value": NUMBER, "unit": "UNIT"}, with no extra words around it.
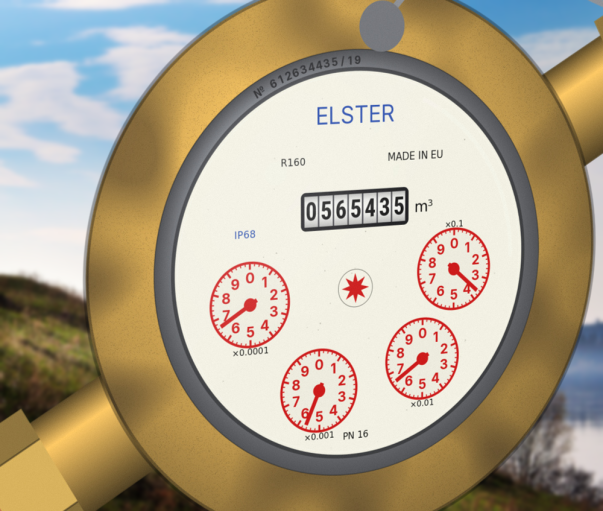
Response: {"value": 565435.3656, "unit": "m³"}
